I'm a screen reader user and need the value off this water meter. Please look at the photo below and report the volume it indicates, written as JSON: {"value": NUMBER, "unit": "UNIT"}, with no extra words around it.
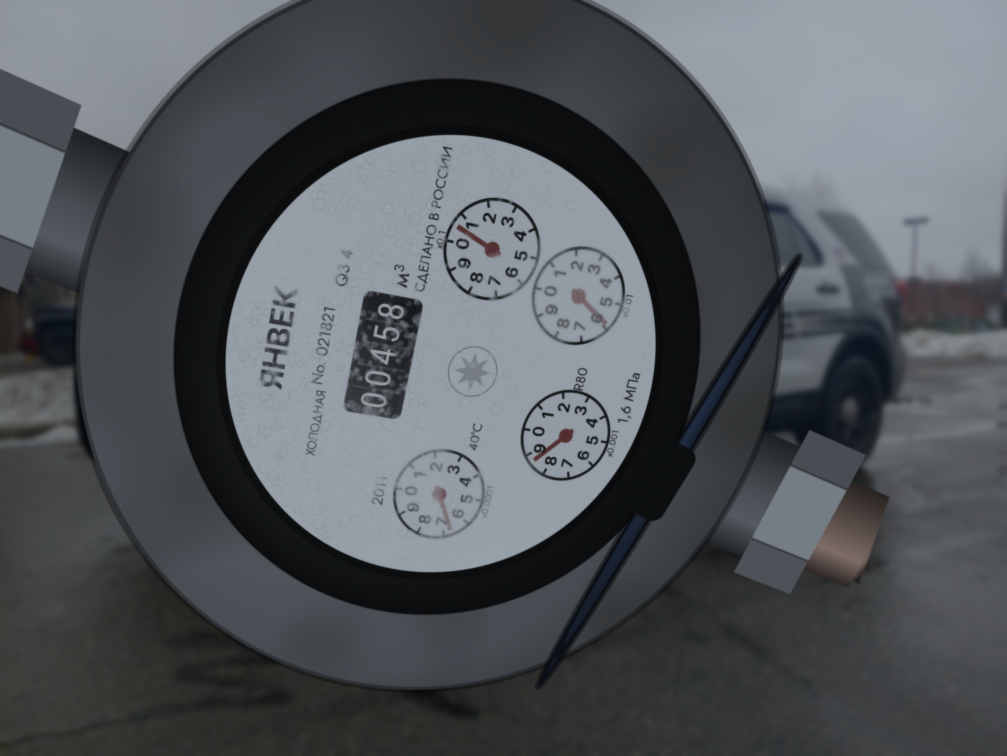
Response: {"value": 458.0586, "unit": "m³"}
